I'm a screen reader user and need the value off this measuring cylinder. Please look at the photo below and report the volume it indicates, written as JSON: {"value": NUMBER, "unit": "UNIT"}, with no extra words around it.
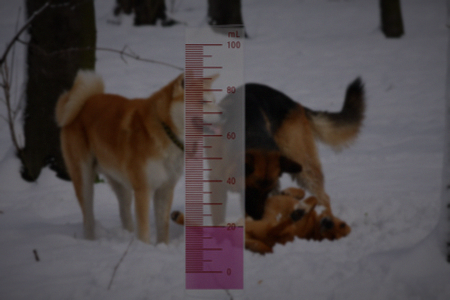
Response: {"value": 20, "unit": "mL"}
